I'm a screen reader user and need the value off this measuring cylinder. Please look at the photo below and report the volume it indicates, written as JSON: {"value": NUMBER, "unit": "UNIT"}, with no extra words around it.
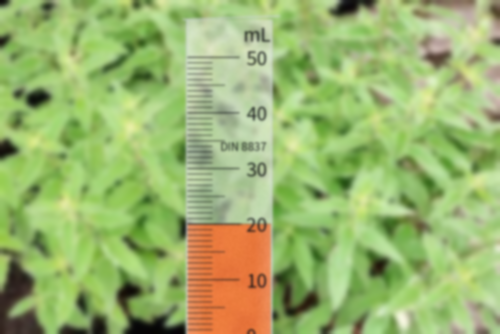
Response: {"value": 20, "unit": "mL"}
